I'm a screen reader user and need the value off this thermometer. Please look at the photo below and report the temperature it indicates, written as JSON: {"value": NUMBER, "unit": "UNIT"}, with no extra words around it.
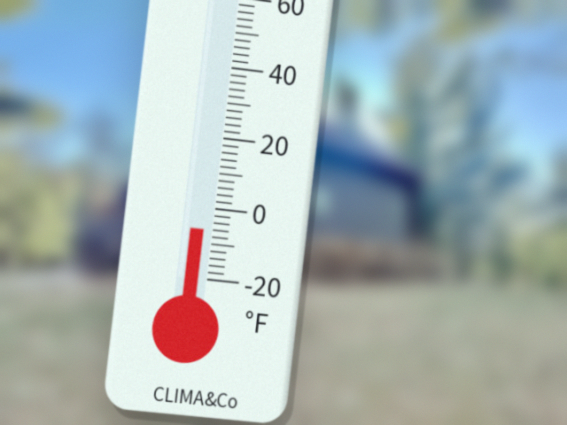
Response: {"value": -6, "unit": "°F"}
